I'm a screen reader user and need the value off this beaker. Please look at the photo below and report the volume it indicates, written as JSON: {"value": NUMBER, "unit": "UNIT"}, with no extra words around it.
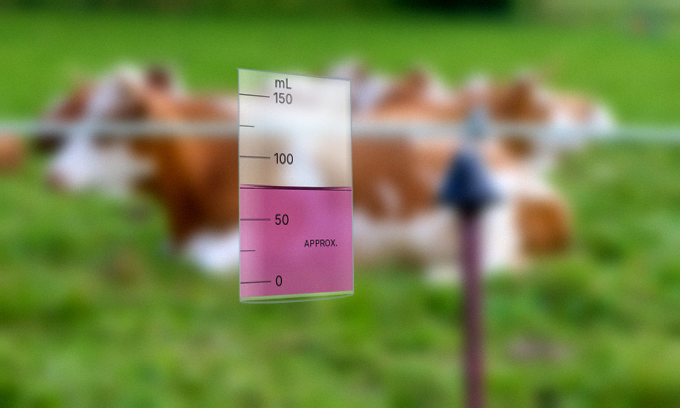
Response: {"value": 75, "unit": "mL"}
